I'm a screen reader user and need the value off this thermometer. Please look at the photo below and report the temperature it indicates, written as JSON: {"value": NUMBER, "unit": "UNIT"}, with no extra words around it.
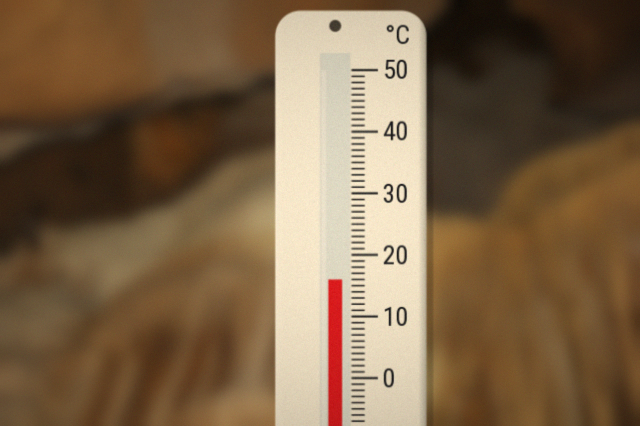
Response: {"value": 16, "unit": "°C"}
